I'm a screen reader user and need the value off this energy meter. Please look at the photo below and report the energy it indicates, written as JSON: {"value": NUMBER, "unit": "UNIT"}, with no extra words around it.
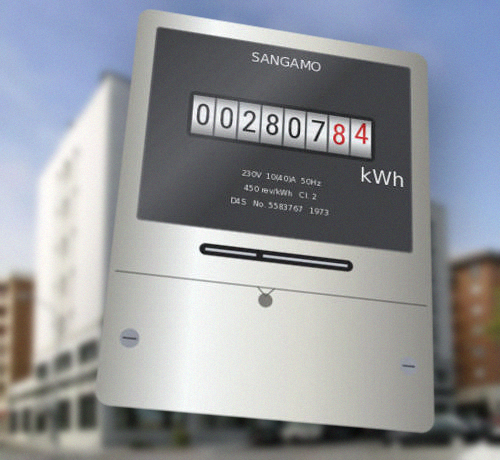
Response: {"value": 2807.84, "unit": "kWh"}
